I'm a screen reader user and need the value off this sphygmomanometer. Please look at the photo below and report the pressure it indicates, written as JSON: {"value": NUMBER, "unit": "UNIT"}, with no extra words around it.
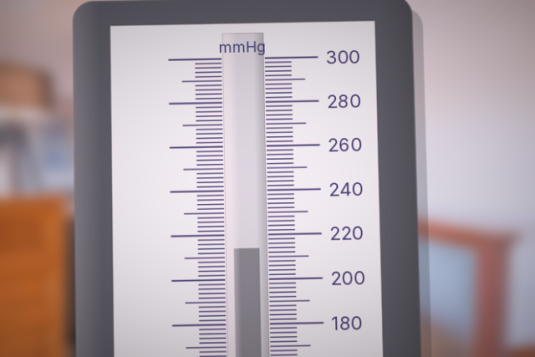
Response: {"value": 214, "unit": "mmHg"}
